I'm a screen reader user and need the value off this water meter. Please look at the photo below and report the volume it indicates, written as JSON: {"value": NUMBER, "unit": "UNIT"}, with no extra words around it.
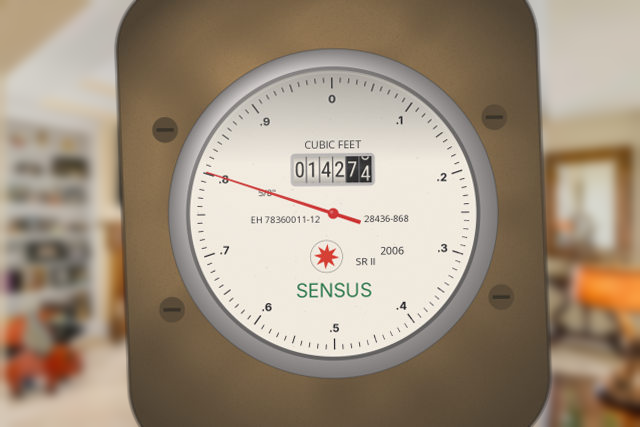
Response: {"value": 14273.80, "unit": "ft³"}
